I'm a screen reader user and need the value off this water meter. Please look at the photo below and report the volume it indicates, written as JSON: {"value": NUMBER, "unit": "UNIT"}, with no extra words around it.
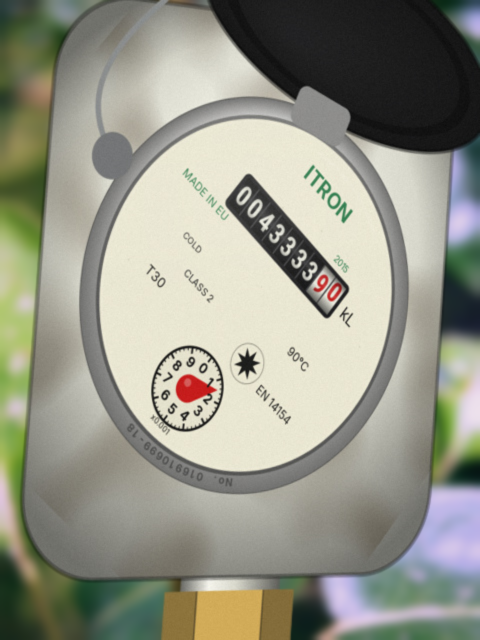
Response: {"value": 43333.901, "unit": "kL"}
